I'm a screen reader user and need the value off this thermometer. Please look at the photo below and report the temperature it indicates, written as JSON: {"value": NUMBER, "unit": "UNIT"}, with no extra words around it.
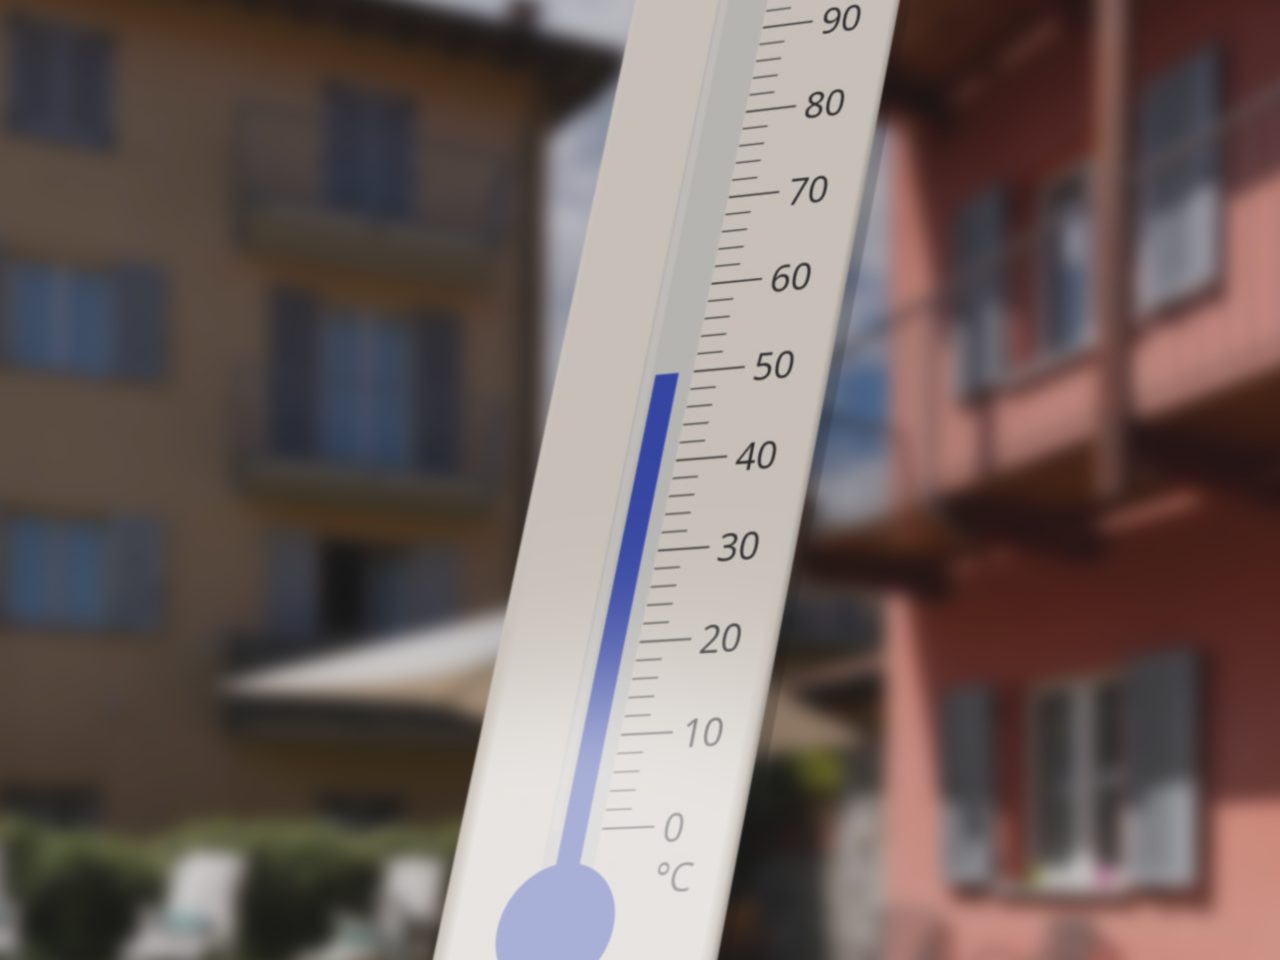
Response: {"value": 50, "unit": "°C"}
